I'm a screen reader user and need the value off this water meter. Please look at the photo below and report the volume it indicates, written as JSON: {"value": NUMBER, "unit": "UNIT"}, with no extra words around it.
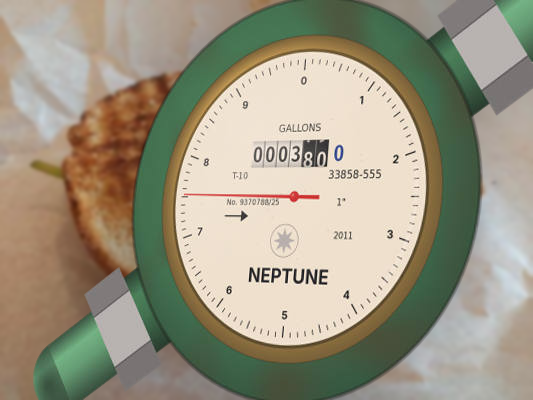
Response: {"value": 3797.5, "unit": "gal"}
